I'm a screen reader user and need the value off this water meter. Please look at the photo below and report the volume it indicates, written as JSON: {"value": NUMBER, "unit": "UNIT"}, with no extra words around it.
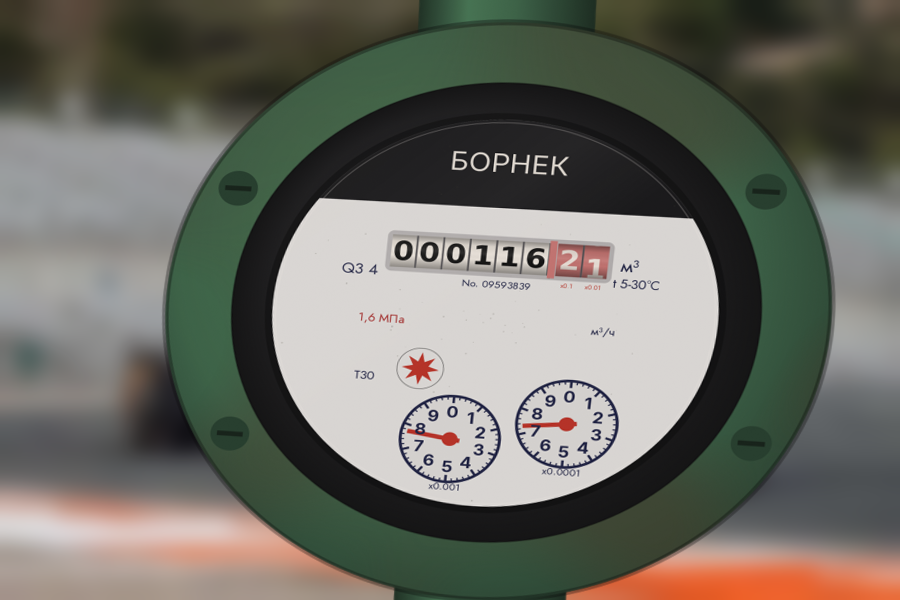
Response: {"value": 116.2077, "unit": "m³"}
